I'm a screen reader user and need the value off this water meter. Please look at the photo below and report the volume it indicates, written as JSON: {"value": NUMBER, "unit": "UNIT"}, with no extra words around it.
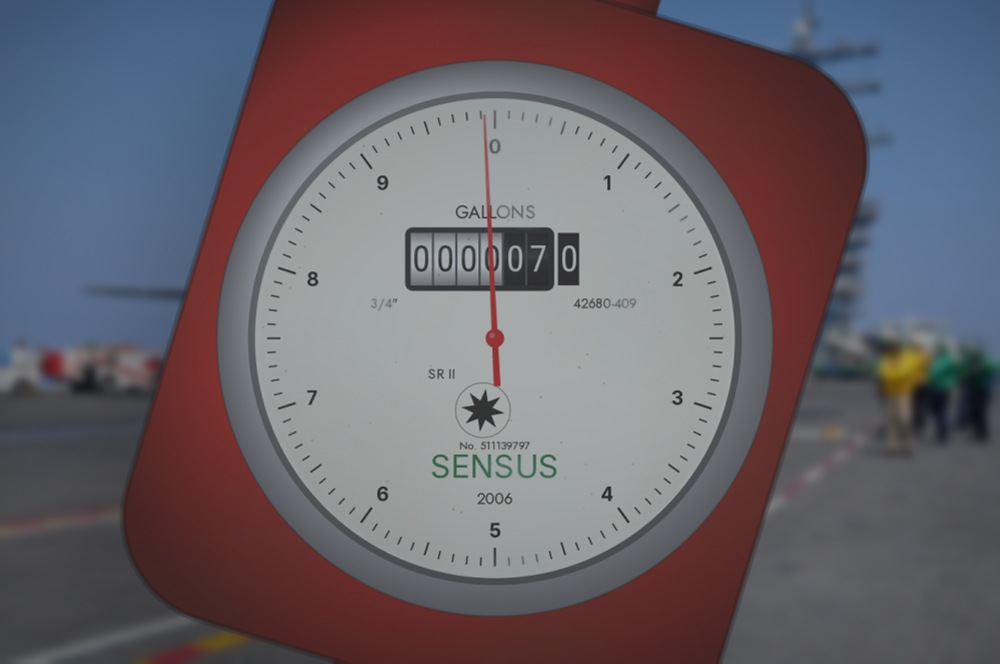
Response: {"value": 69.9, "unit": "gal"}
